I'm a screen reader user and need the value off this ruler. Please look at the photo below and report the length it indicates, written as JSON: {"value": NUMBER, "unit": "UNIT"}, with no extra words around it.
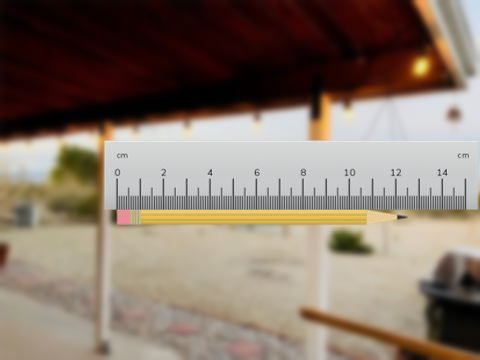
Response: {"value": 12.5, "unit": "cm"}
